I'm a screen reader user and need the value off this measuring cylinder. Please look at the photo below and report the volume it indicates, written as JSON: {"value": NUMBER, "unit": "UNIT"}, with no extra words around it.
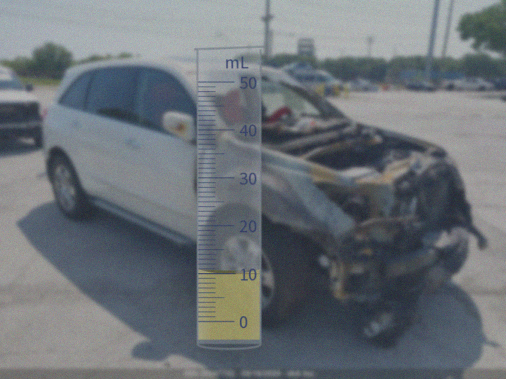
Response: {"value": 10, "unit": "mL"}
